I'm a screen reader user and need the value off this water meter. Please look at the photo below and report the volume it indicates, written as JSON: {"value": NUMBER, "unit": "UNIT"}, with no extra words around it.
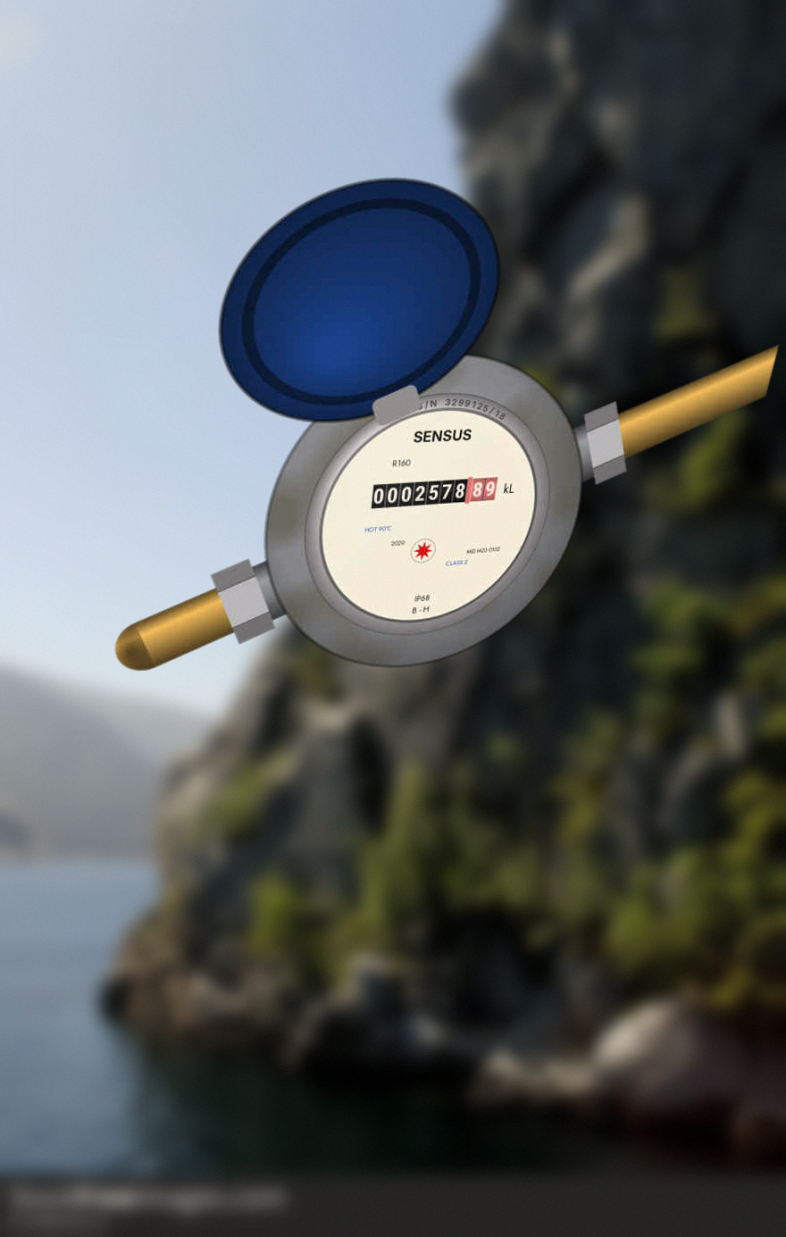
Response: {"value": 2578.89, "unit": "kL"}
